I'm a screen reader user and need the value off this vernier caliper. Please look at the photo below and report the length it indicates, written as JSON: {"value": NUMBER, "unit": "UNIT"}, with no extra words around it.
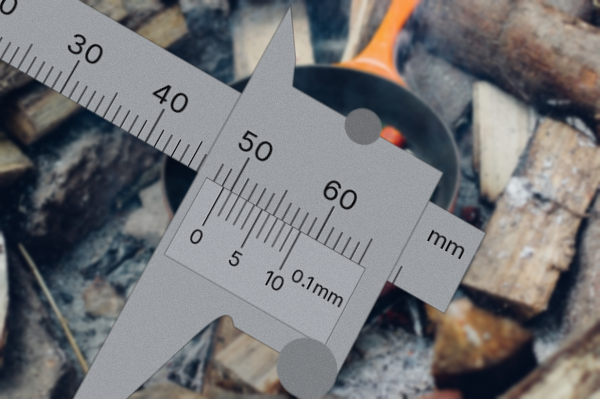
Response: {"value": 49.2, "unit": "mm"}
